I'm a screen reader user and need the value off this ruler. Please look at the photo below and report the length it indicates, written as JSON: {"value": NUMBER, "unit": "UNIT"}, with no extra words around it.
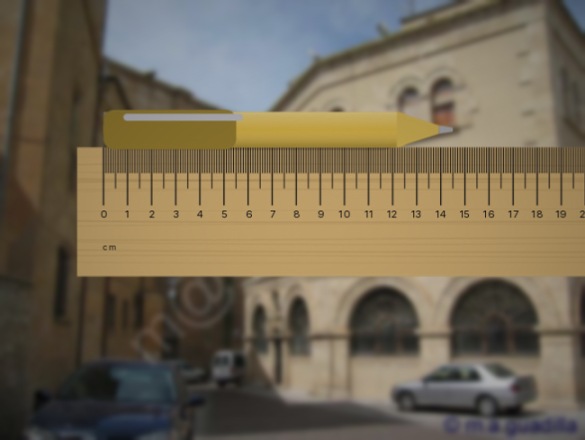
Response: {"value": 14.5, "unit": "cm"}
